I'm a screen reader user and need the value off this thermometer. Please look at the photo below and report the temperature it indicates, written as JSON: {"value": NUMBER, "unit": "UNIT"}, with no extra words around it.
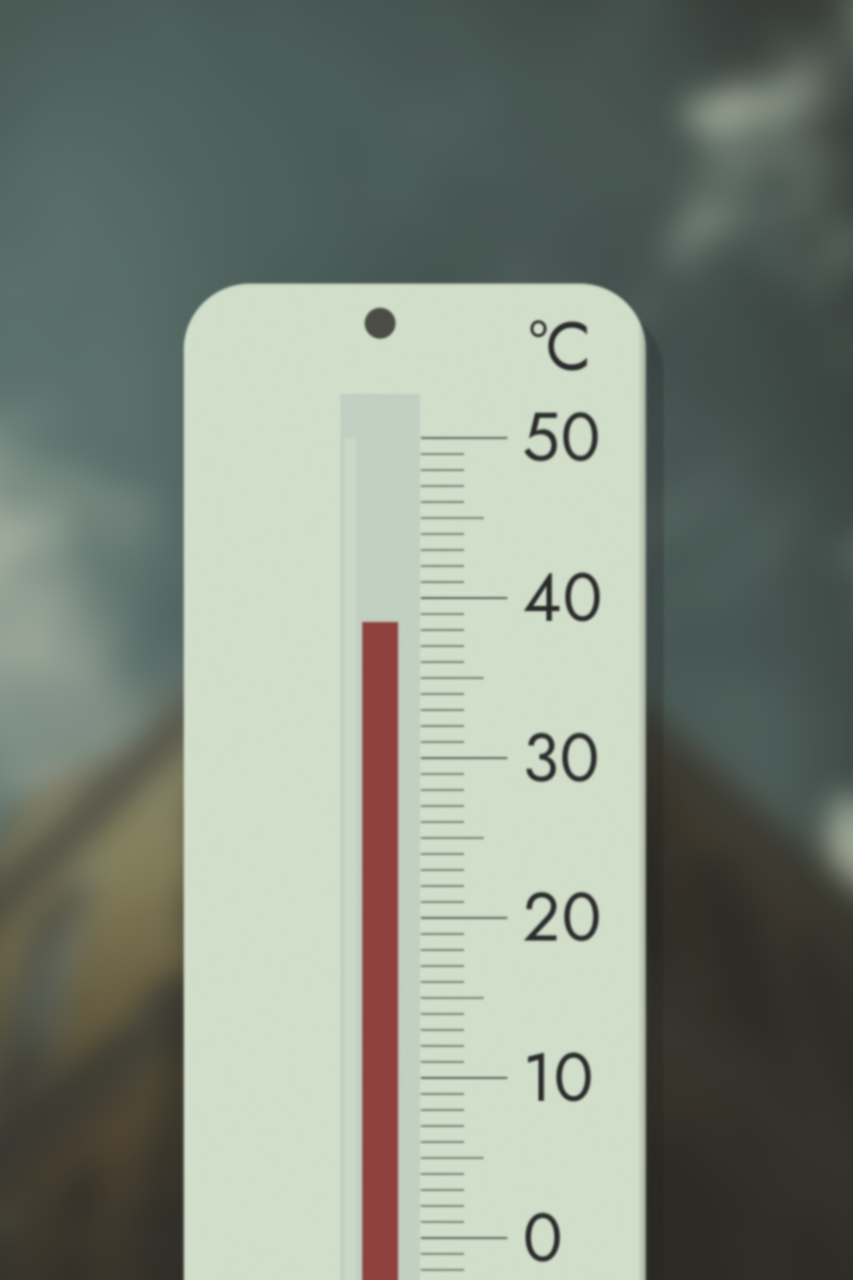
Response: {"value": 38.5, "unit": "°C"}
